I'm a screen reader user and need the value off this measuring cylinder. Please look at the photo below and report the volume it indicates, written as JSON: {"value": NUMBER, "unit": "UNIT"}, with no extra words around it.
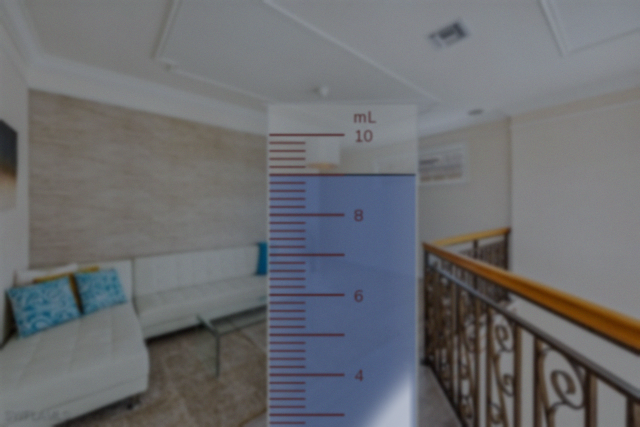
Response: {"value": 9, "unit": "mL"}
